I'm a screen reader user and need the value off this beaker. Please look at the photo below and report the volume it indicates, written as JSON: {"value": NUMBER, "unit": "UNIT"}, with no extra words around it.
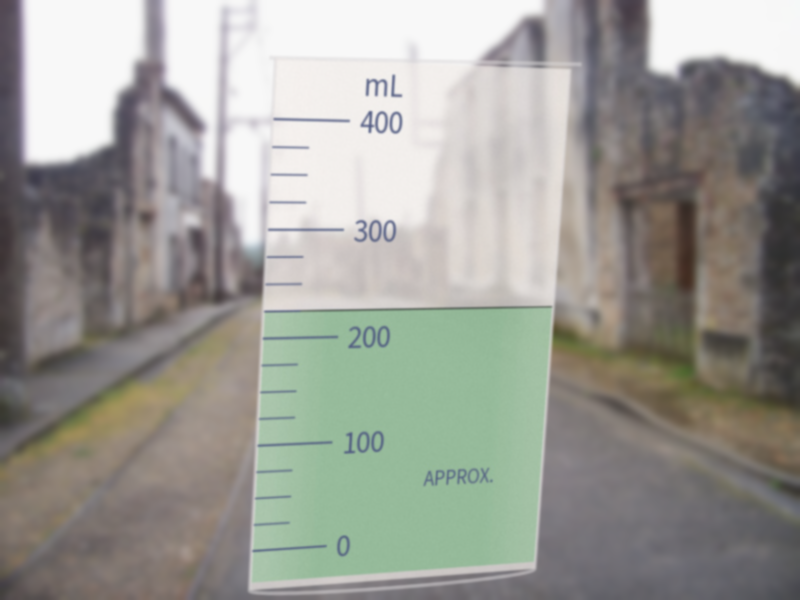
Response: {"value": 225, "unit": "mL"}
